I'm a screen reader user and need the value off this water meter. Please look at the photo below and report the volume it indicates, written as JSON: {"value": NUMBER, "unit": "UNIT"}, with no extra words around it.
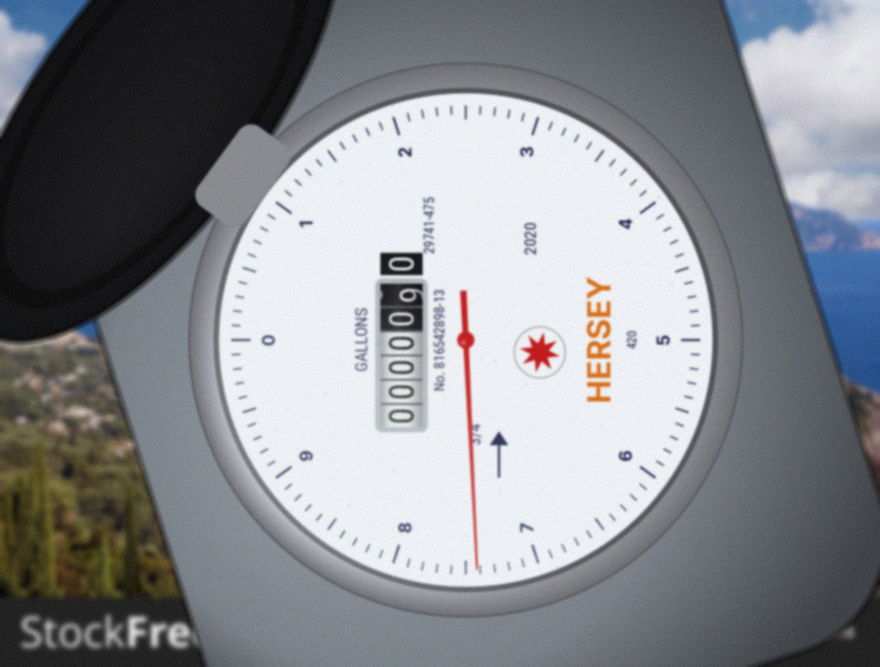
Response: {"value": 87.4, "unit": "gal"}
